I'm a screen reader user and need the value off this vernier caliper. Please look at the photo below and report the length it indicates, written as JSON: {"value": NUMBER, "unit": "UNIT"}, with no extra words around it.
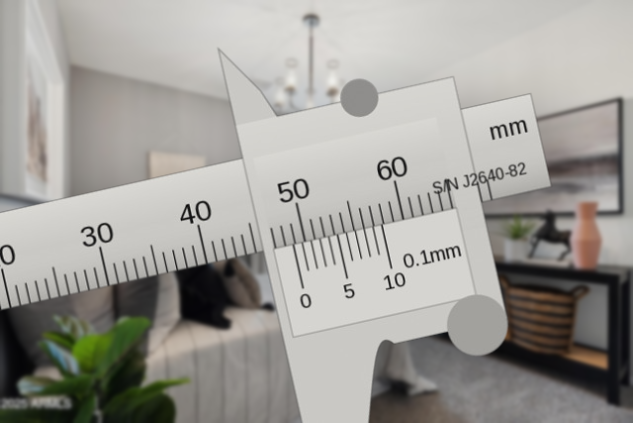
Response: {"value": 48.8, "unit": "mm"}
